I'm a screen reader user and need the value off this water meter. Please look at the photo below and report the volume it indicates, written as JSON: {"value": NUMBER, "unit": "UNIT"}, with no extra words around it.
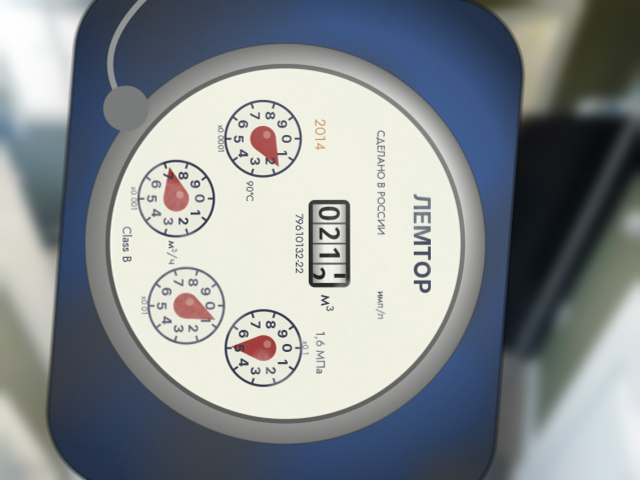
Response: {"value": 211.5071, "unit": "m³"}
